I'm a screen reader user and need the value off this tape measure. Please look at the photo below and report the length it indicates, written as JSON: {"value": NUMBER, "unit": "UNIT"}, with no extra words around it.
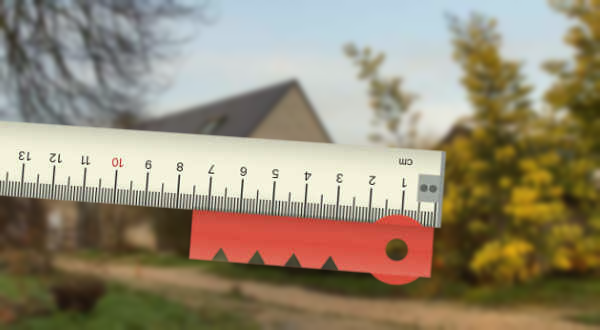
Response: {"value": 7.5, "unit": "cm"}
